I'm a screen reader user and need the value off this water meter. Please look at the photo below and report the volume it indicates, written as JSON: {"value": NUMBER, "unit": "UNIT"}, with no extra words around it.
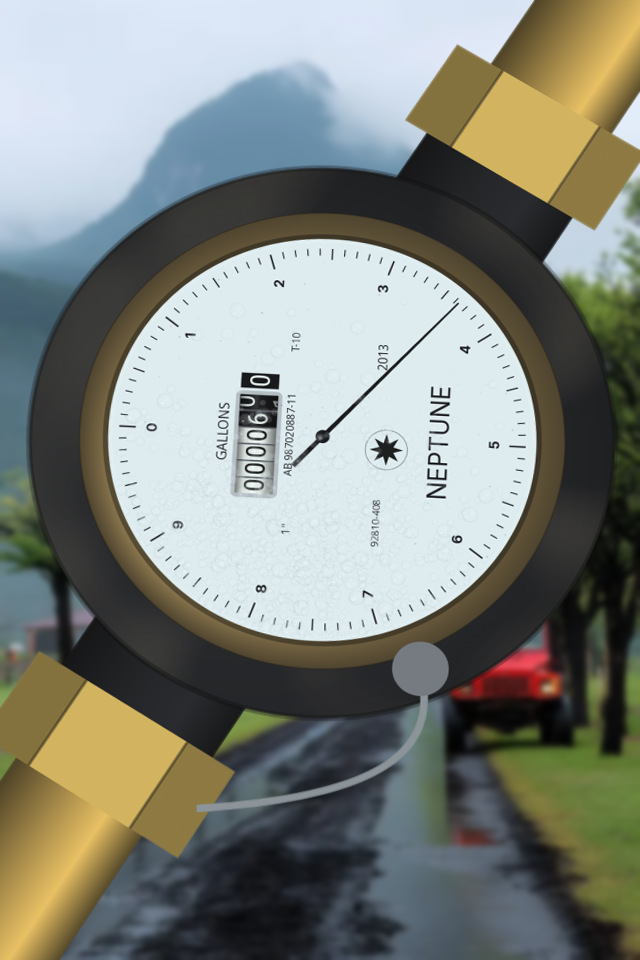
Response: {"value": 603.6, "unit": "gal"}
